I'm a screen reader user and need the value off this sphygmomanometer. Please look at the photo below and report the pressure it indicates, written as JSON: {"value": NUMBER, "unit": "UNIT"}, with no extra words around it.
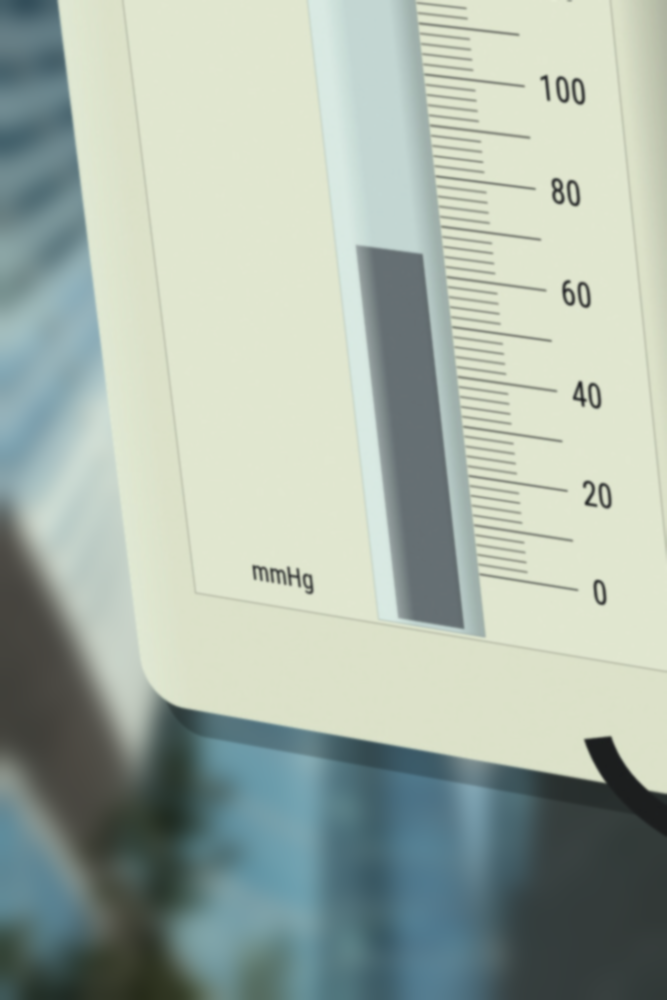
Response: {"value": 64, "unit": "mmHg"}
